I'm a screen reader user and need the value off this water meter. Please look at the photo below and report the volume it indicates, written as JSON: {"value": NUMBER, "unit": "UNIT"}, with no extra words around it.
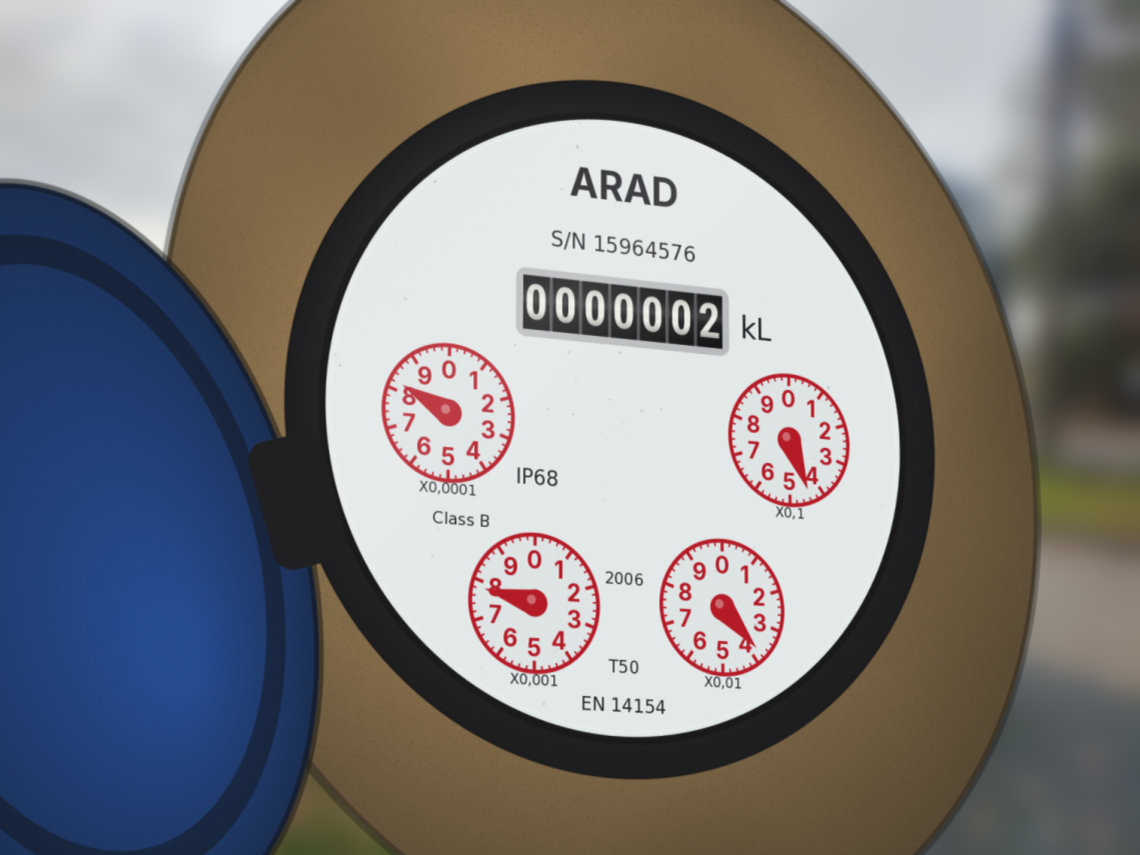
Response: {"value": 2.4378, "unit": "kL"}
